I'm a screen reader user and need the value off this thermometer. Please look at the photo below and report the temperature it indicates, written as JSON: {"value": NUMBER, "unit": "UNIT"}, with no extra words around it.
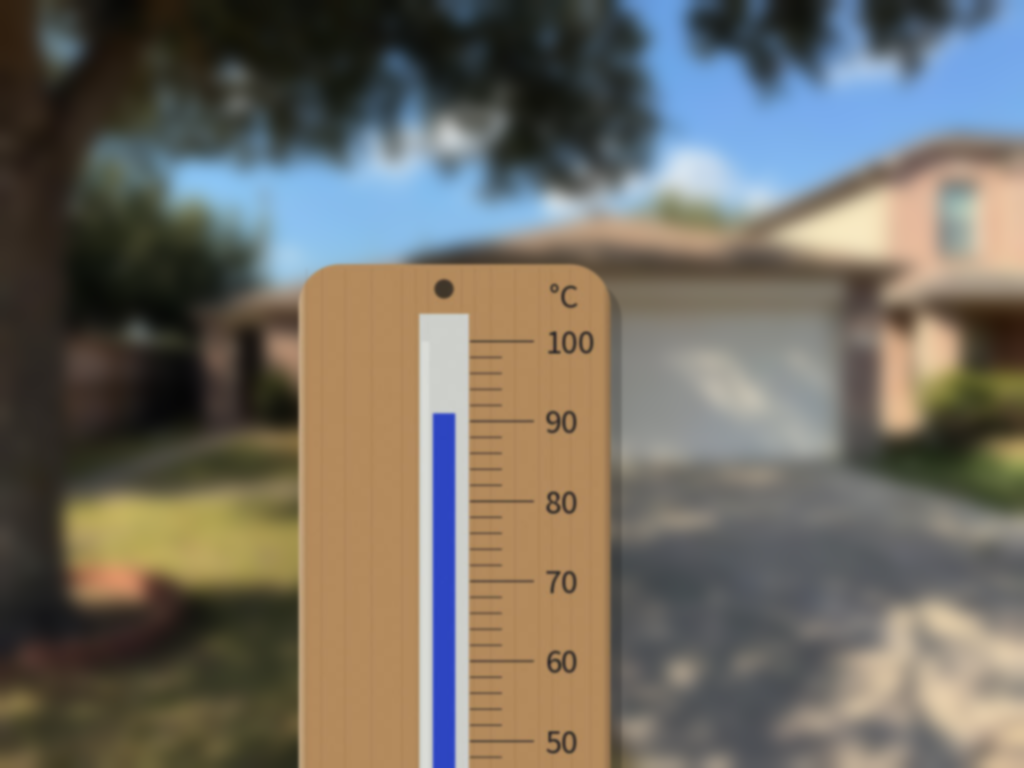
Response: {"value": 91, "unit": "°C"}
